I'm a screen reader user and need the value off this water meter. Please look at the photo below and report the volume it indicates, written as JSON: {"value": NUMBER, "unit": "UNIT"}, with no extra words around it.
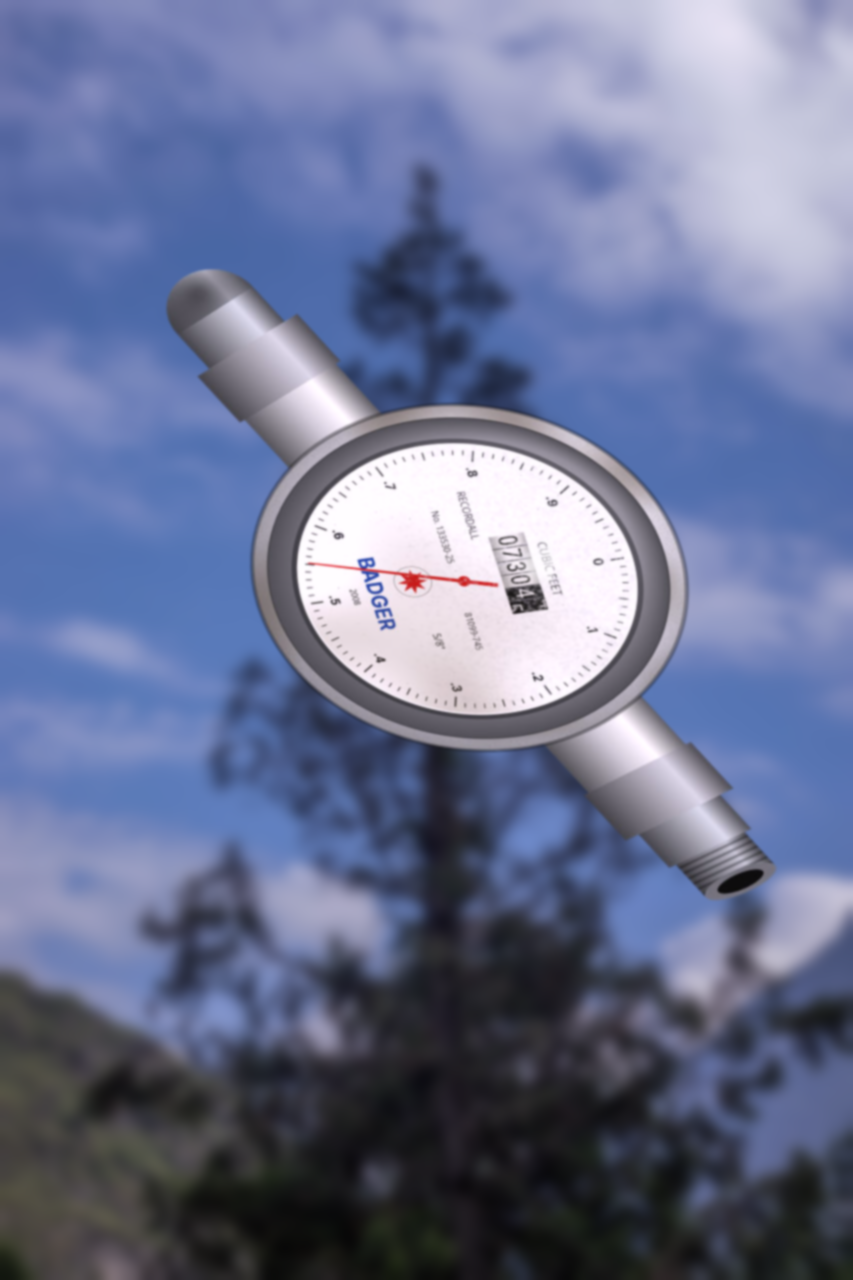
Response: {"value": 73044.55, "unit": "ft³"}
